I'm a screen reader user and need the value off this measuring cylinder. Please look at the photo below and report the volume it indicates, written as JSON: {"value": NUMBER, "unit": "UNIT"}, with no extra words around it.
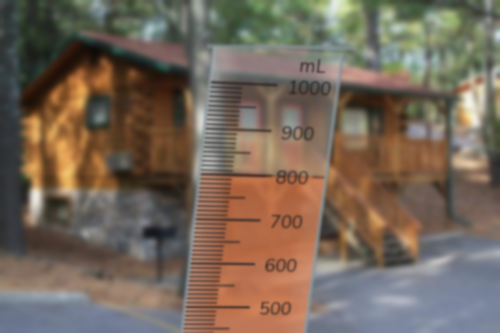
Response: {"value": 800, "unit": "mL"}
